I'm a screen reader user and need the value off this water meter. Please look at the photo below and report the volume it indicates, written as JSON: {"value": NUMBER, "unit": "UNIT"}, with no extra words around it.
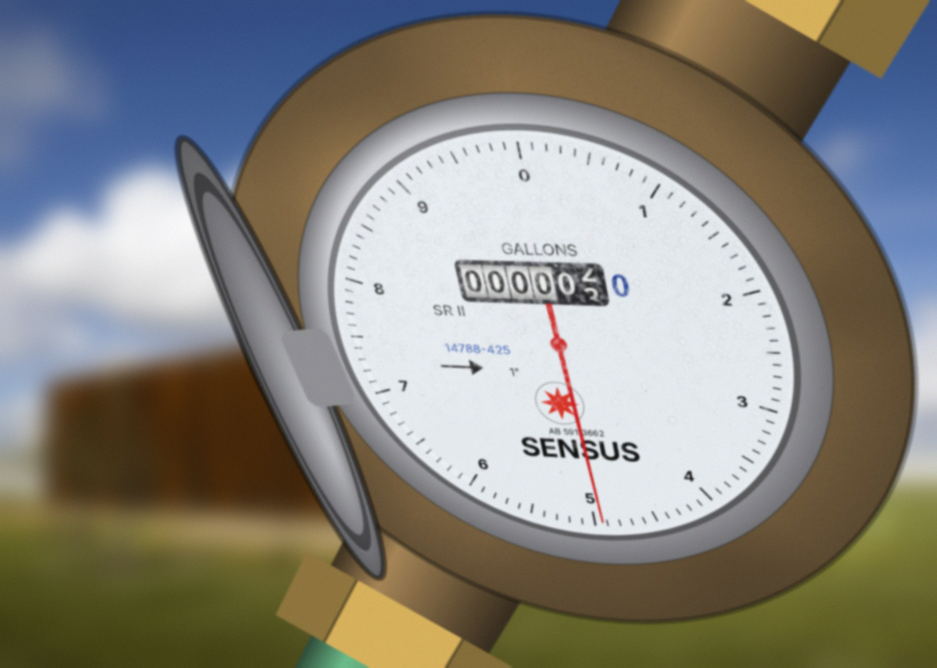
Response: {"value": 24.9, "unit": "gal"}
